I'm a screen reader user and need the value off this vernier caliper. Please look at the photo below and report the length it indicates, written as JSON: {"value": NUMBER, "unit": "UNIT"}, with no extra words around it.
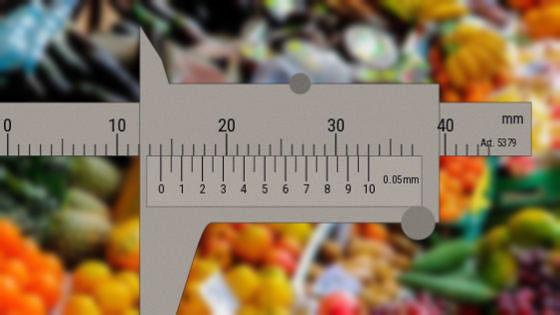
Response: {"value": 14.0, "unit": "mm"}
